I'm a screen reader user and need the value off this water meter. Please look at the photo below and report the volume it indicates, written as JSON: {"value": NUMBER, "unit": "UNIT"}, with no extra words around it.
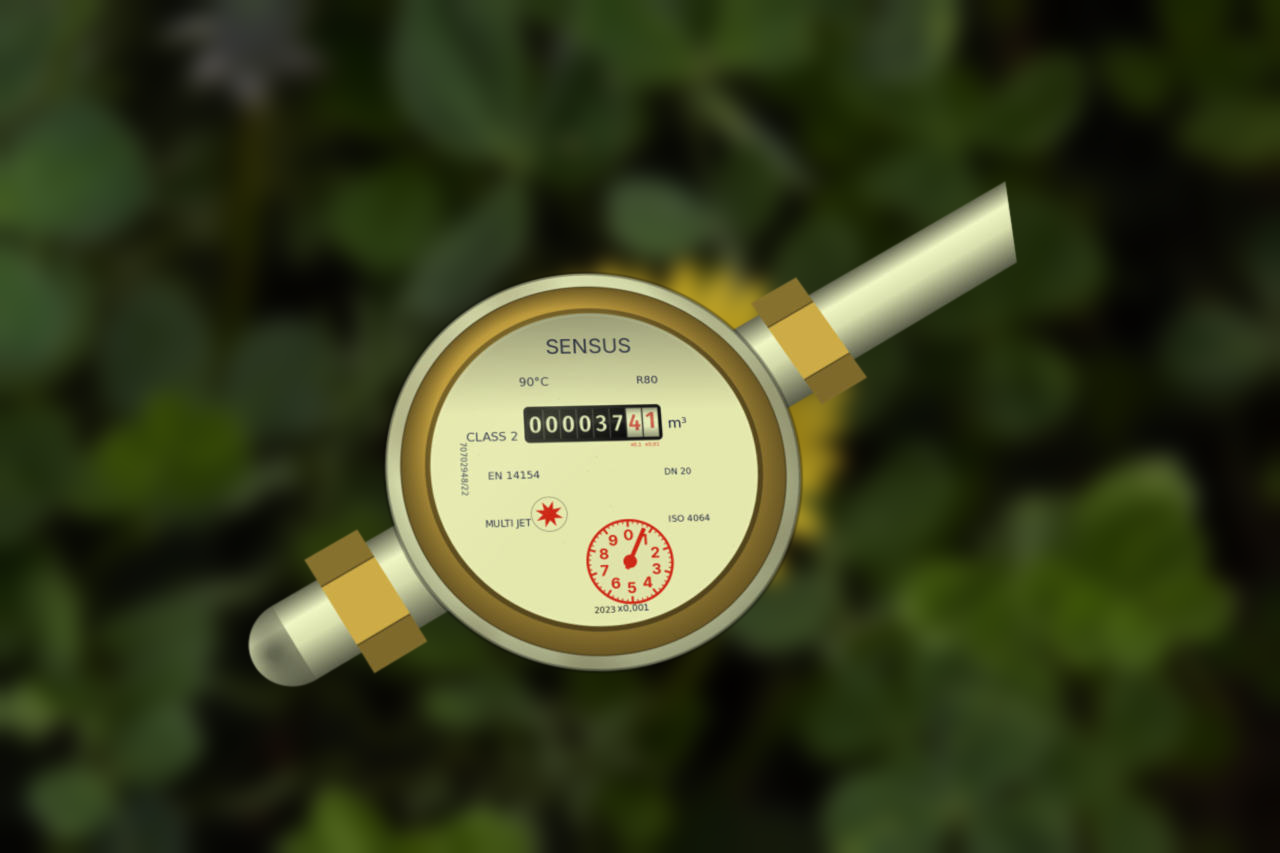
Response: {"value": 37.410, "unit": "m³"}
